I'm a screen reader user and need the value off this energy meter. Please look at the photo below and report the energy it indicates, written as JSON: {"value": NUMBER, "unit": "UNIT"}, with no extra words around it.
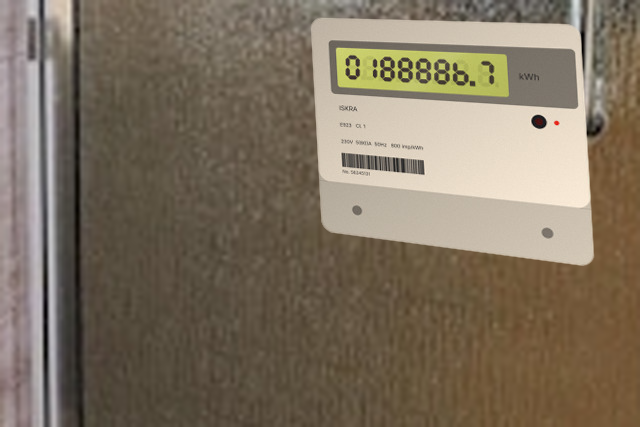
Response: {"value": 188886.7, "unit": "kWh"}
